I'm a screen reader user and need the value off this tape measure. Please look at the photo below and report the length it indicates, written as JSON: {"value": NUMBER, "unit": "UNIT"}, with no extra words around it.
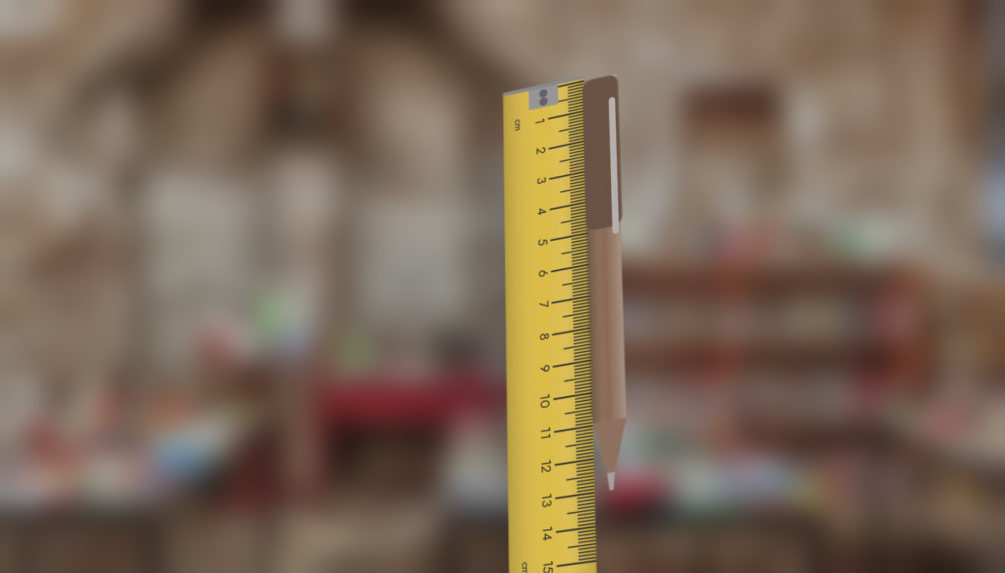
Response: {"value": 13, "unit": "cm"}
